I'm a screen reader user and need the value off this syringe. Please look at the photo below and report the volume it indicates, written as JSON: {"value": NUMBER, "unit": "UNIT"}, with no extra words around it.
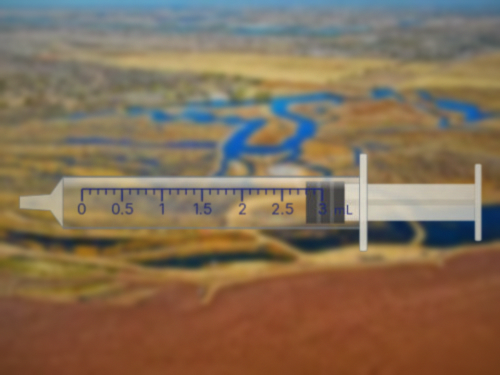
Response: {"value": 2.8, "unit": "mL"}
